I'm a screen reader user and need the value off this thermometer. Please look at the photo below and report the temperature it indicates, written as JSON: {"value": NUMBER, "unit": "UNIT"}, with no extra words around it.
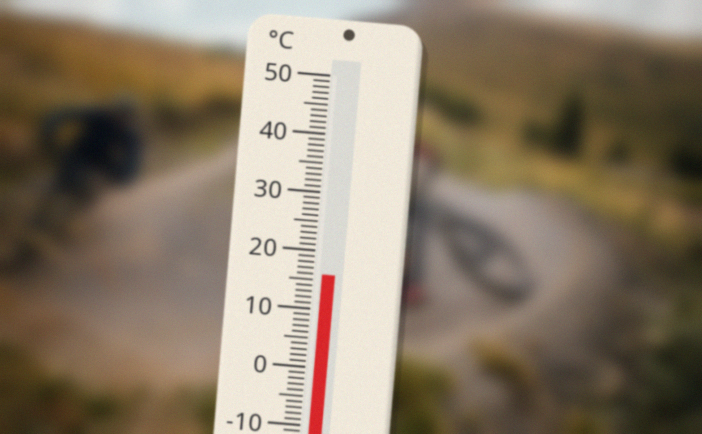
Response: {"value": 16, "unit": "°C"}
